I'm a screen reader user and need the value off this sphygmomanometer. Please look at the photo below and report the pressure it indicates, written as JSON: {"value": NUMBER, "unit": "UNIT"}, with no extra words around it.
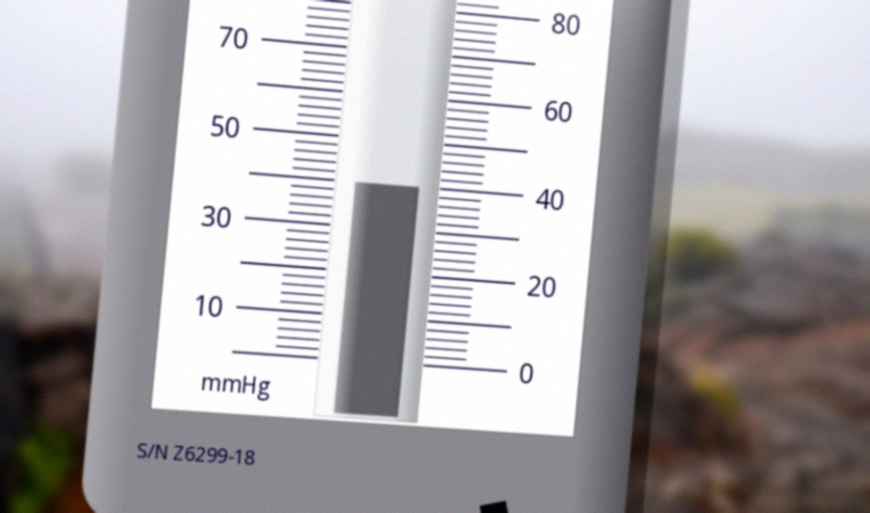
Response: {"value": 40, "unit": "mmHg"}
